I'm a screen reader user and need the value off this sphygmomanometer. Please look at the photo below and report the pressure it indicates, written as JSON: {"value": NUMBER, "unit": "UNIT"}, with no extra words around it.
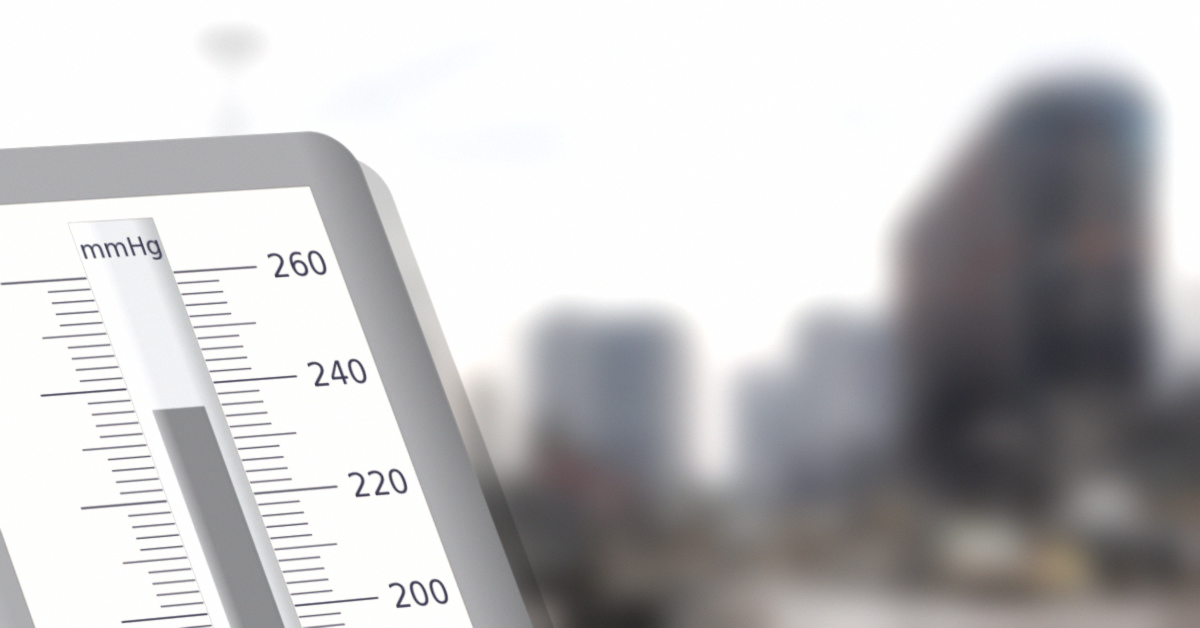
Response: {"value": 236, "unit": "mmHg"}
